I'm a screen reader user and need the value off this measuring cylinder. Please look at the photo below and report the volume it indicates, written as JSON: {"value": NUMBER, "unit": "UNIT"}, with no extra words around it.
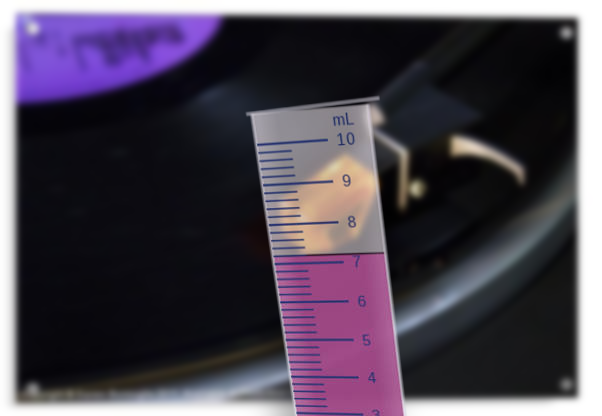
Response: {"value": 7.2, "unit": "mL"}
